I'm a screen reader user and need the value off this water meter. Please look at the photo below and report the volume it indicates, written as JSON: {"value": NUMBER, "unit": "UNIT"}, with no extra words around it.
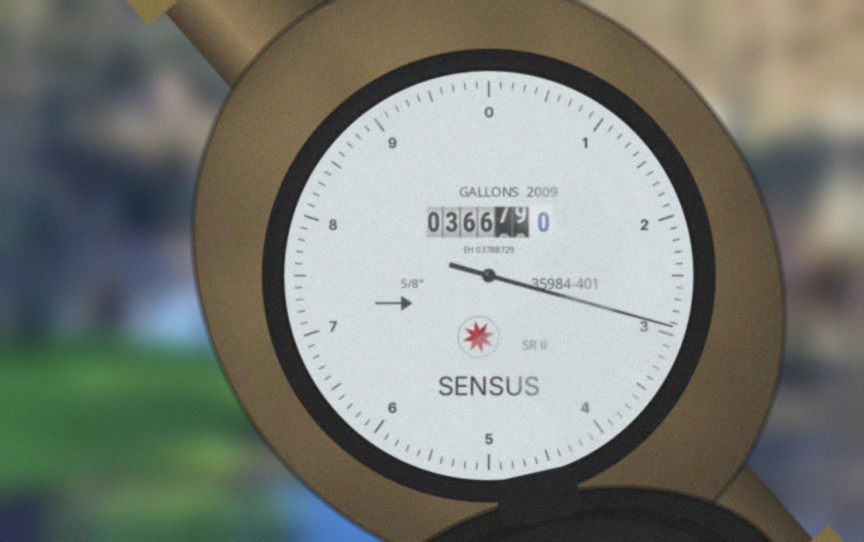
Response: {"value": 366792.9, "unit": "gal"}
